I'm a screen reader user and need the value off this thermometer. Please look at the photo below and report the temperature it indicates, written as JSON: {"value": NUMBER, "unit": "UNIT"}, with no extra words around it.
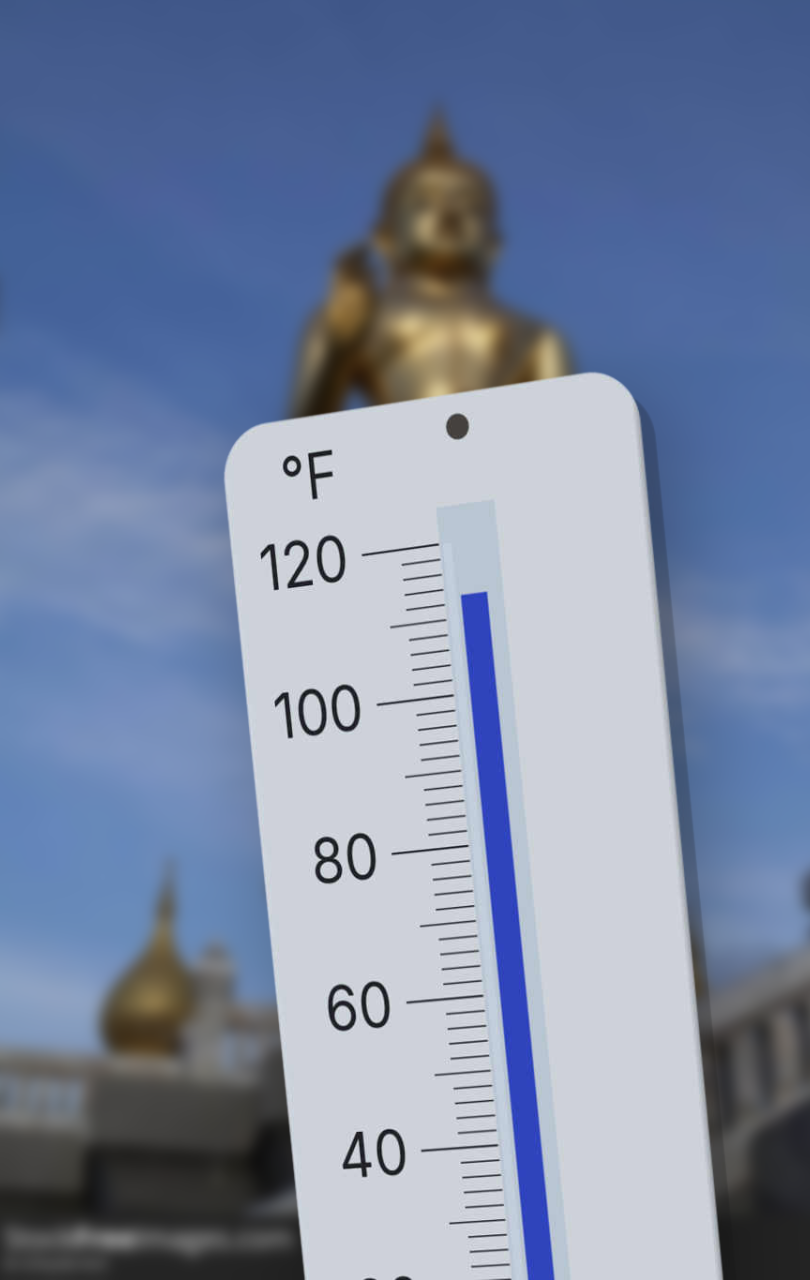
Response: {"value": 113, "unit": "°F"}
